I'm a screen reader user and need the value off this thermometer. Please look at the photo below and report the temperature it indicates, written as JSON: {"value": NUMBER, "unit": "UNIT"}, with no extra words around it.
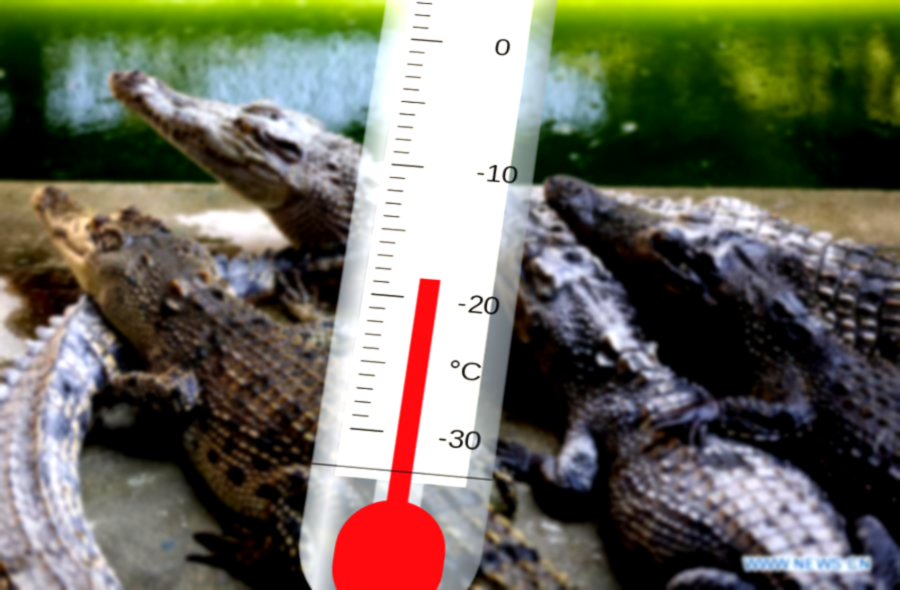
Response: {"value": -18.5, "unit": "°C"}
